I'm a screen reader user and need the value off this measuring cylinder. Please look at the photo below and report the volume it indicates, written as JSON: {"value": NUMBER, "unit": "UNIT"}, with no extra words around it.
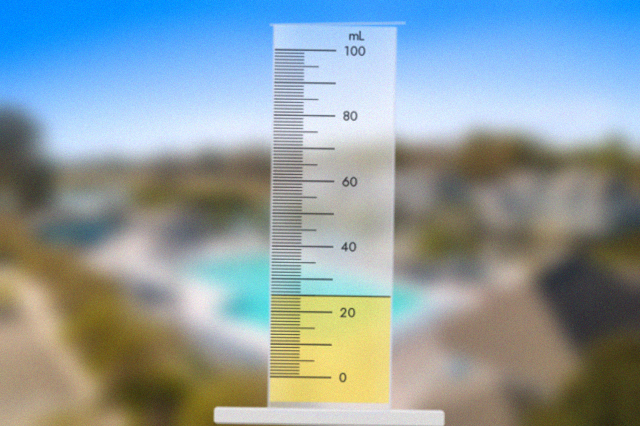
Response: {"value": 25, "unit": "mL"}
